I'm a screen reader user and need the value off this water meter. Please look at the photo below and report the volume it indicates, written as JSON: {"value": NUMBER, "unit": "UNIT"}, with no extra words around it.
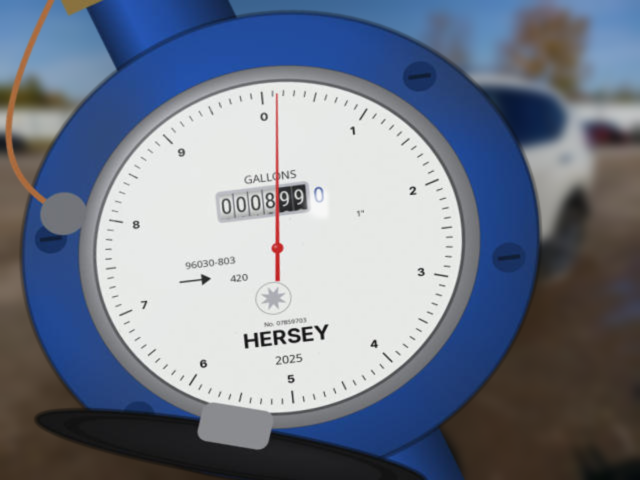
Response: {"value": 8990.1, "unit": "gal"}
